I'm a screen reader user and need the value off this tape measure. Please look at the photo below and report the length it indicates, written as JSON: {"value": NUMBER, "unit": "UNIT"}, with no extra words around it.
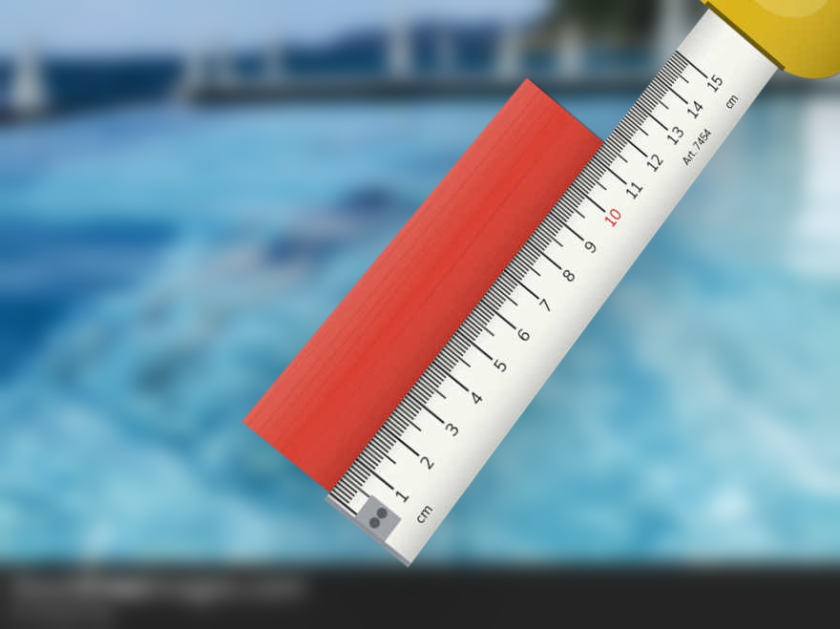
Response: {"value": 11.5, "unit": "cm"}
